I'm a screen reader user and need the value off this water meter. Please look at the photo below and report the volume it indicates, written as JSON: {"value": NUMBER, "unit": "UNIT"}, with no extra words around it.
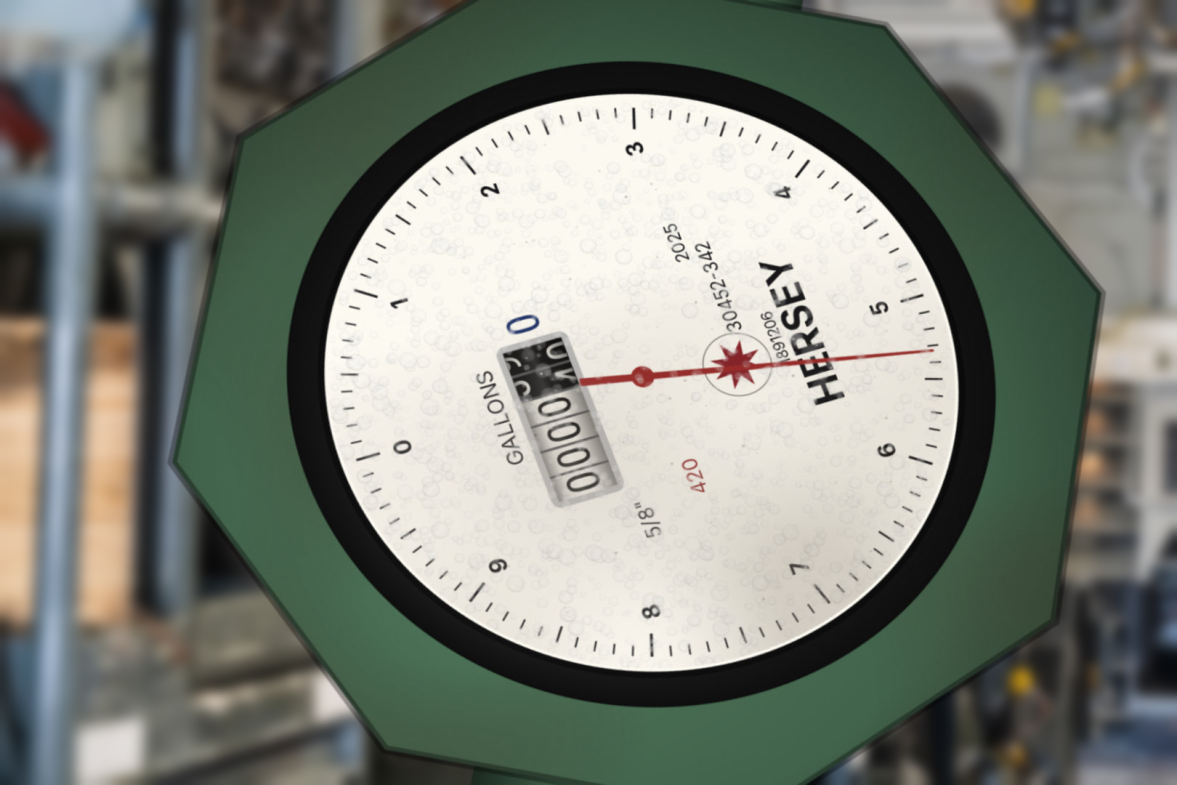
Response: {"value": 395.3, "unit": "gal"}
